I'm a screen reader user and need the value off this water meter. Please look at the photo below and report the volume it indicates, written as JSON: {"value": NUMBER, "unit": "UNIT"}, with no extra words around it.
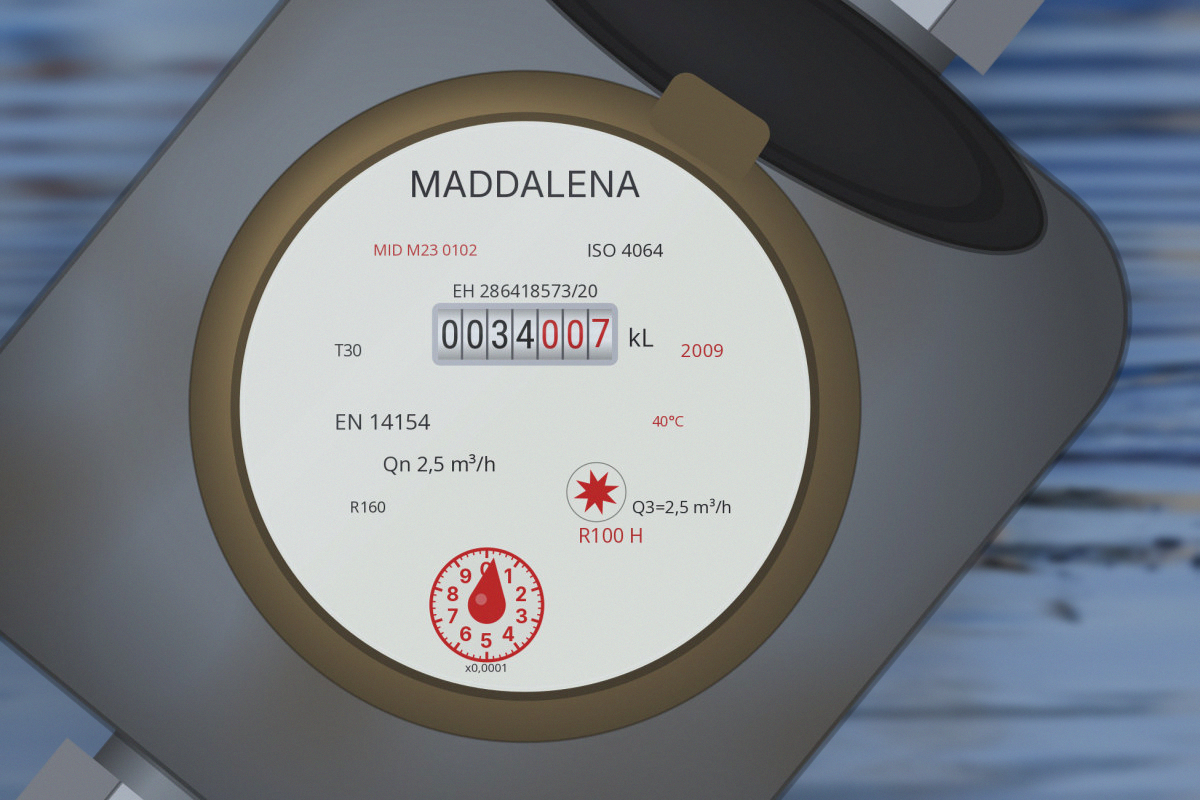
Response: {"value": 34.0070, "unit": "kL"}
